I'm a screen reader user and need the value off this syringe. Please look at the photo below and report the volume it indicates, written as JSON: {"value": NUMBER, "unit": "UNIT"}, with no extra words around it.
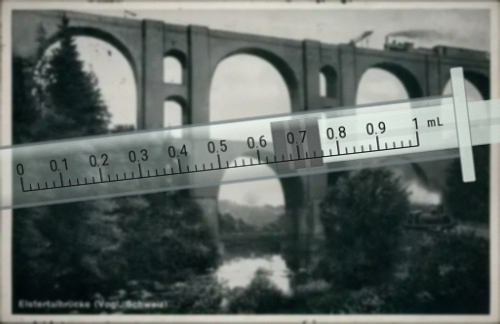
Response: {"value": 0.64, "unit": "mL"}
